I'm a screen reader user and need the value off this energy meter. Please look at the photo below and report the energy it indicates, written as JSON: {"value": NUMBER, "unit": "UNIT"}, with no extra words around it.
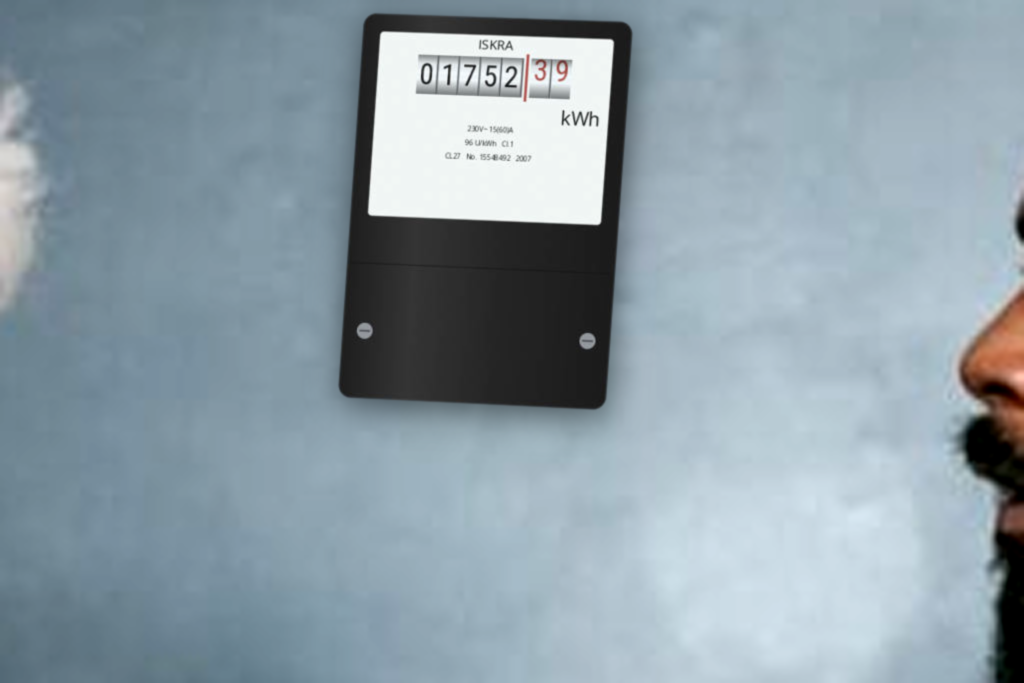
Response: {"value": 1752.39, "unit": "kWh"}
